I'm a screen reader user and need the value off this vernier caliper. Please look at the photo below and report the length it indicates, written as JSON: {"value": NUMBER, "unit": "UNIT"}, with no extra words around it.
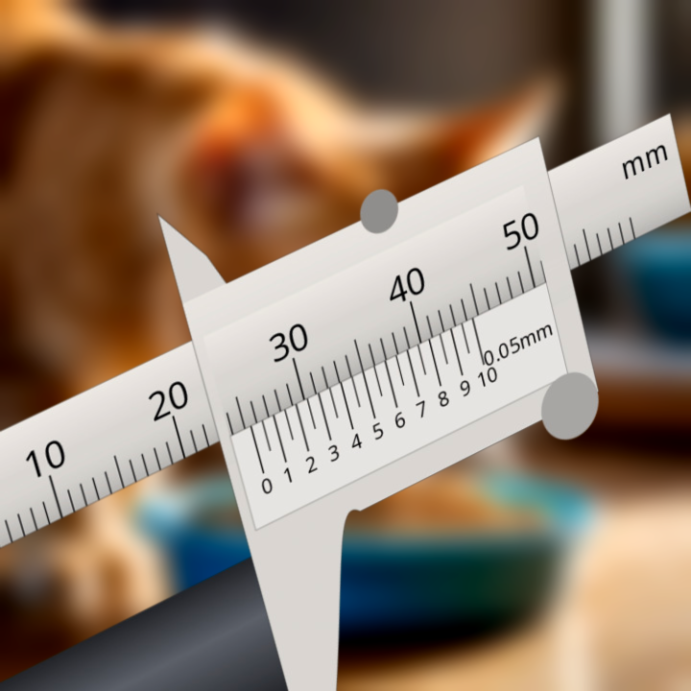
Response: {"value": 25.5, "unit": "mm"}
